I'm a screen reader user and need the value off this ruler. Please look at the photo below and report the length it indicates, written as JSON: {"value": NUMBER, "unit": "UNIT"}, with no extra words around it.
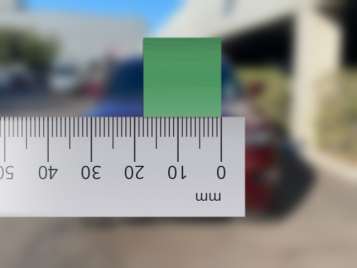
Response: {"value": 18, "unit": "mm"}
